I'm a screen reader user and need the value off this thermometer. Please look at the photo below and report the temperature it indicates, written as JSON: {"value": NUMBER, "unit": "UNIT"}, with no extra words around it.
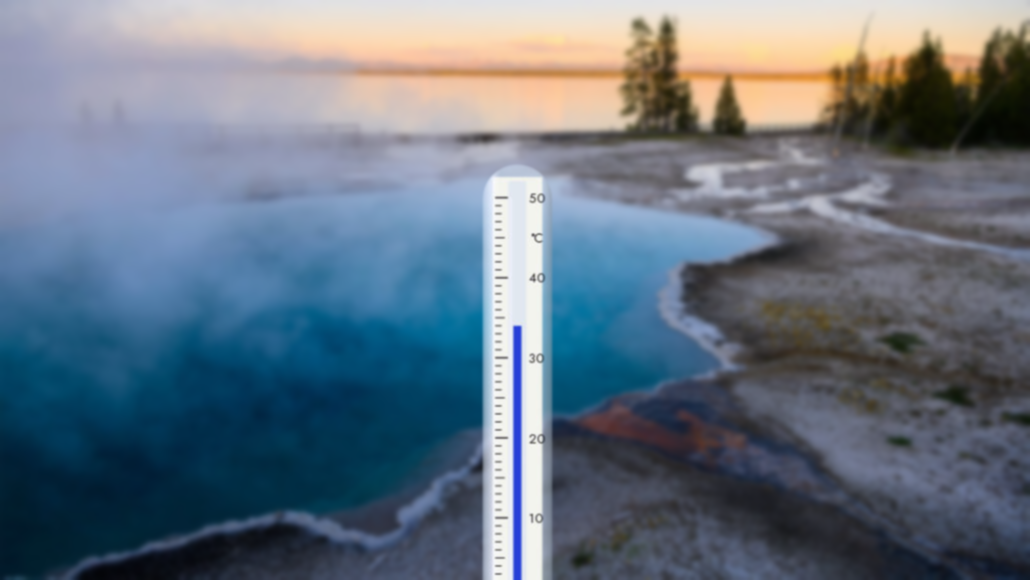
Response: {"value": 34, "unit": "°C"}
